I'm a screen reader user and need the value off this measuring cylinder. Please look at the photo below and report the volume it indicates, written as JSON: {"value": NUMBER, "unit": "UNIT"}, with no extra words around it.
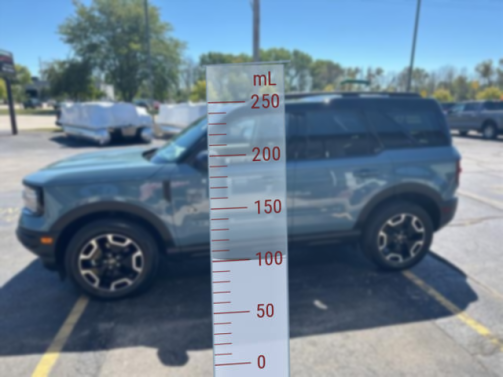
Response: {"value": 100, "unit": "mL"}
